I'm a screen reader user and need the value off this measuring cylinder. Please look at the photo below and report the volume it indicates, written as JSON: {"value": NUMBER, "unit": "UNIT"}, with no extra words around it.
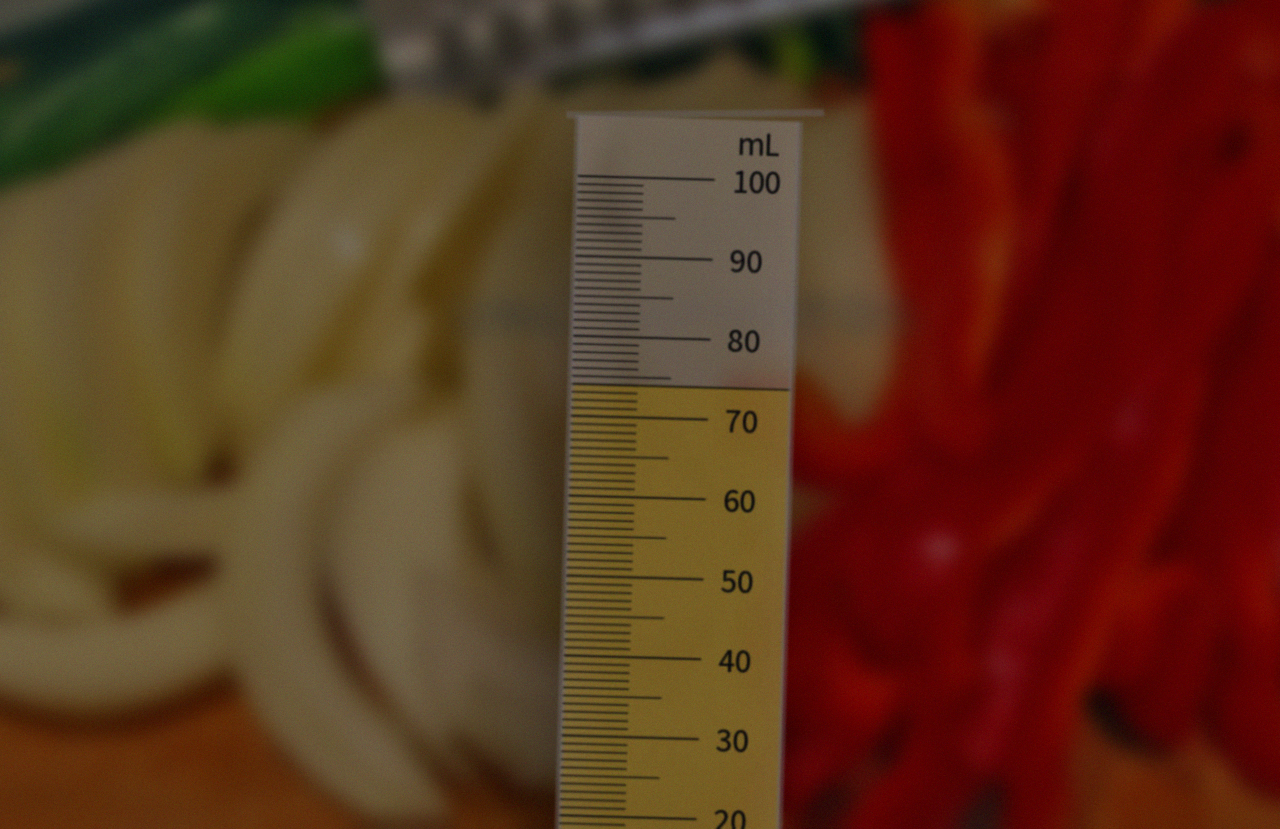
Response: {"value": 74, "unit": "mL"}
